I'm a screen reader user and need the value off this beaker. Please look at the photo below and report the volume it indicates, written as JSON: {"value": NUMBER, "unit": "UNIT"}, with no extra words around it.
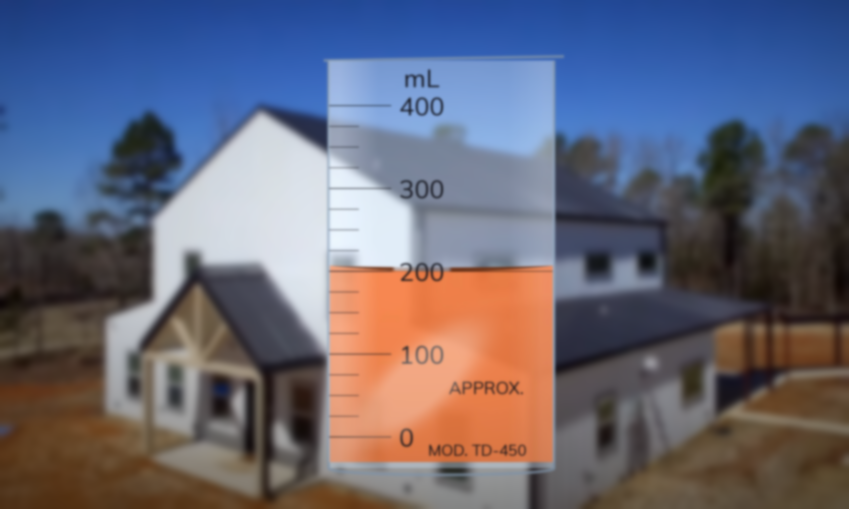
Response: {"value": 200, "unit": "mL"}
